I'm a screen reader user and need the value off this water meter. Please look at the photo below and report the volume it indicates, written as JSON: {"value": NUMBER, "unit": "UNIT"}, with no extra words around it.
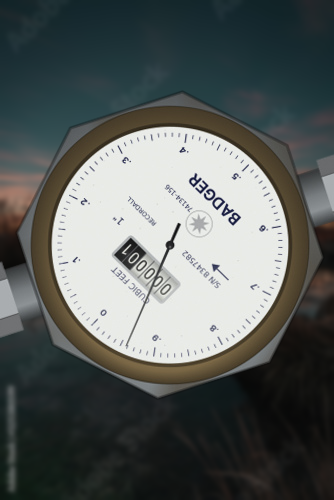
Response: {"value": 0.94, "unit": "ft³"}
